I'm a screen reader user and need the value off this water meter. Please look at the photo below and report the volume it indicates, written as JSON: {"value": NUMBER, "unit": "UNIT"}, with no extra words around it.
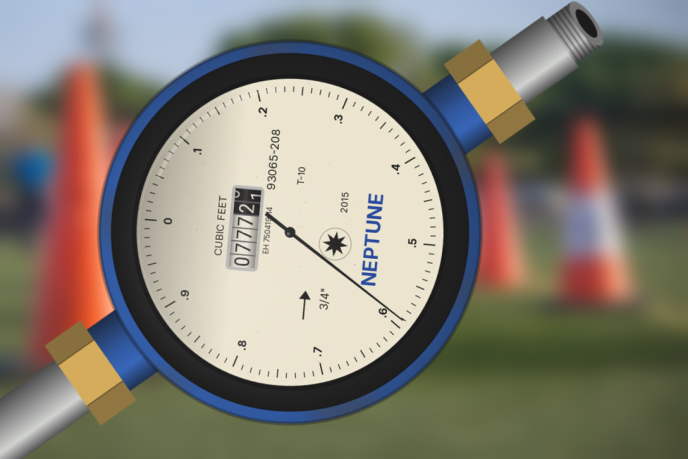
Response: {"value": 77720.59, "unit": "ft³"}
